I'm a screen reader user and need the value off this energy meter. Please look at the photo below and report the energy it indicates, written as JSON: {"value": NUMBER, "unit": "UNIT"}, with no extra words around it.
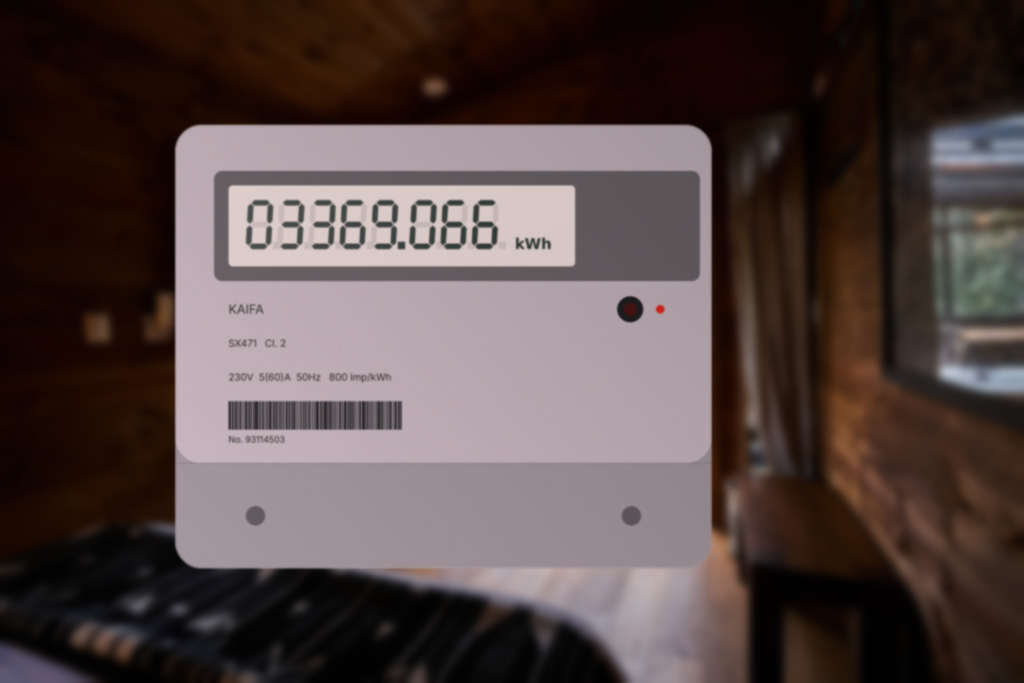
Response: {"value": 3369.066, "unit": "kWh"}
